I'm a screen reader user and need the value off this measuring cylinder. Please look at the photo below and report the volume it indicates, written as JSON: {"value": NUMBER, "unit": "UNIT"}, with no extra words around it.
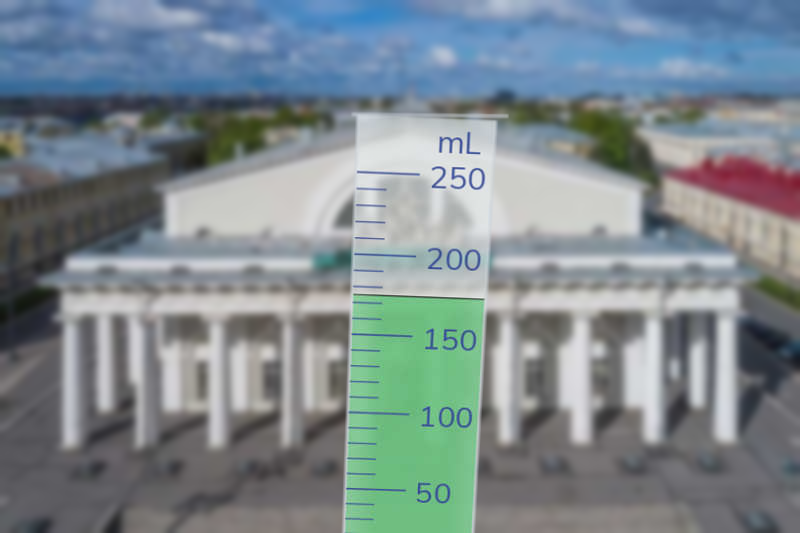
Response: {"value": 175, "unit": "mL"}
